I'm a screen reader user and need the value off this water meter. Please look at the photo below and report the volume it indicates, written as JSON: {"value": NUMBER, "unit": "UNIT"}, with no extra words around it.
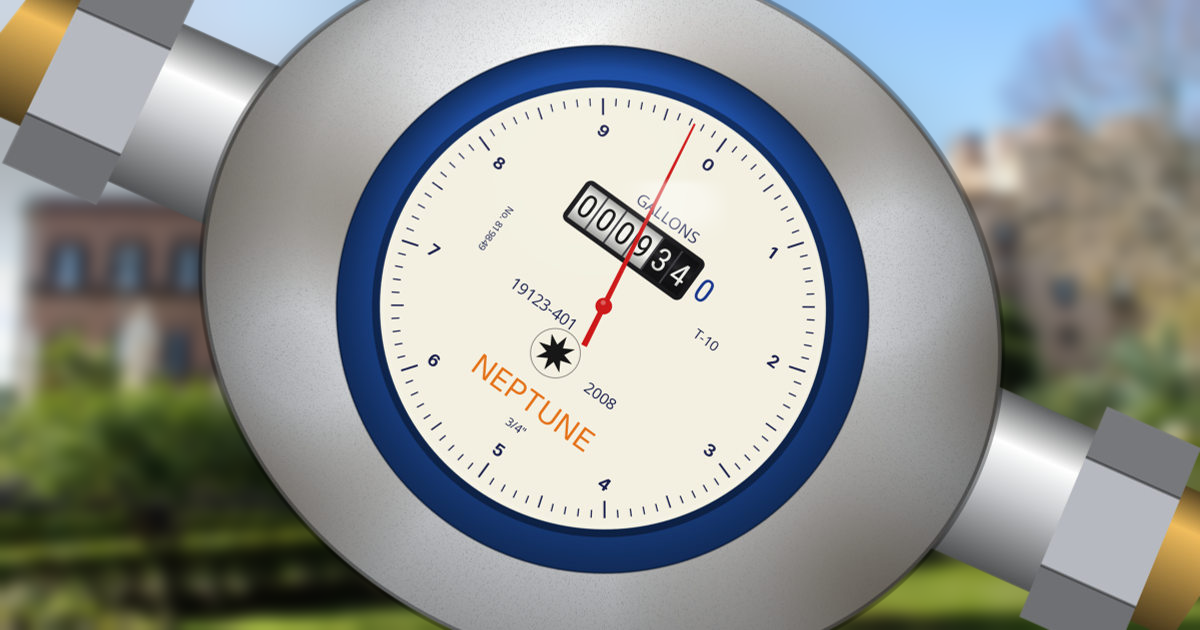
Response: {"value": 9339.7, "unit": "gal"}
